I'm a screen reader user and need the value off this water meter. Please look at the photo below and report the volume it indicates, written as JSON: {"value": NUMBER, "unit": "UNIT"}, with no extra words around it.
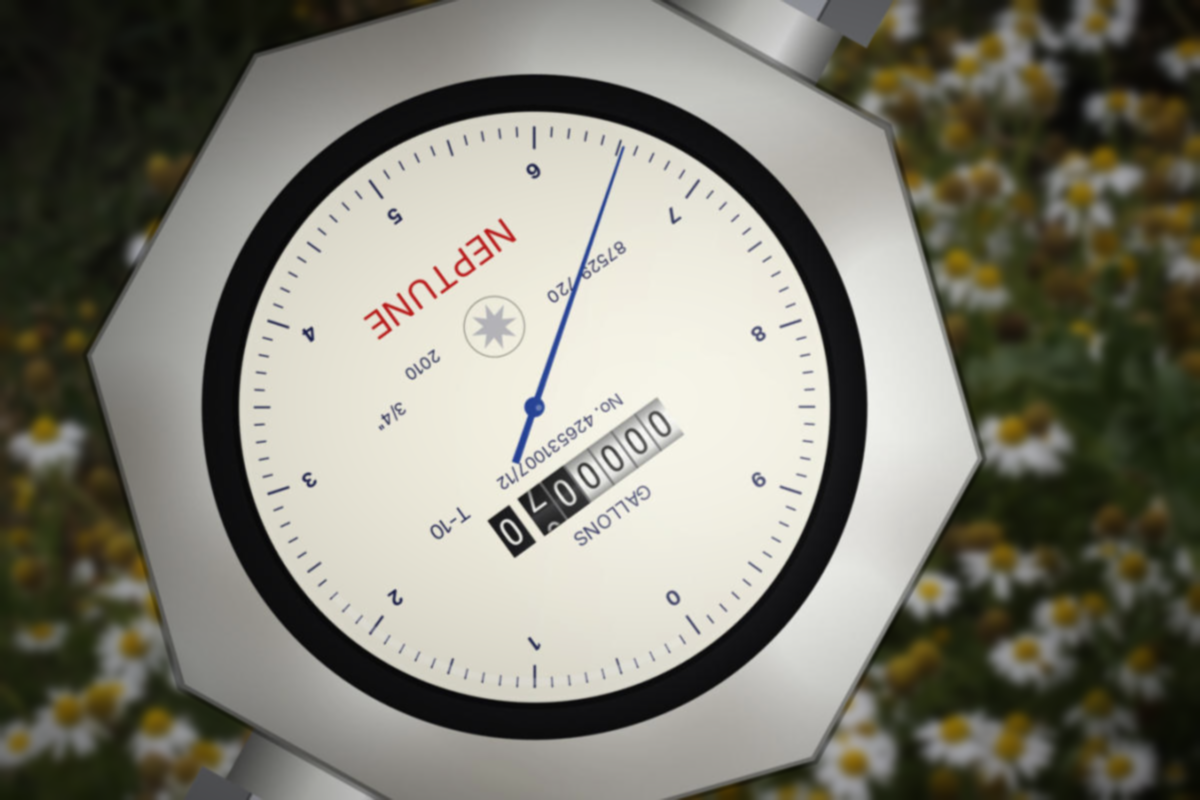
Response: {"value": 66.5, "unit": "gal"}
